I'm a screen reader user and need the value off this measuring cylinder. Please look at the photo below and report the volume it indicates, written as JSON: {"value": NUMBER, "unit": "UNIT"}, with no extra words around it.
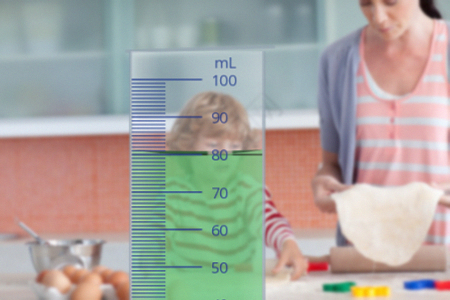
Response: {"value": 80, "unit": "mL"}
